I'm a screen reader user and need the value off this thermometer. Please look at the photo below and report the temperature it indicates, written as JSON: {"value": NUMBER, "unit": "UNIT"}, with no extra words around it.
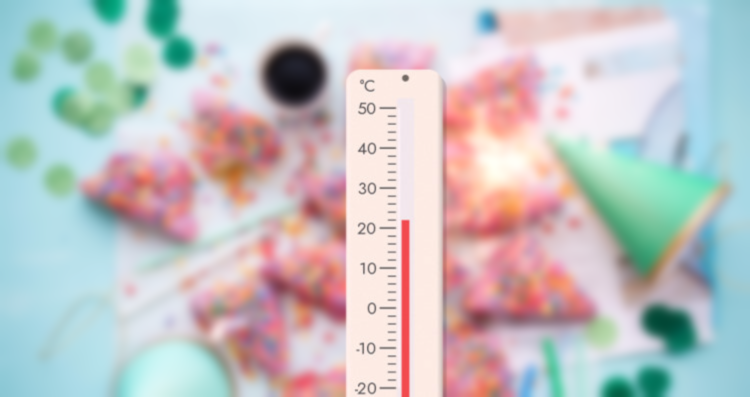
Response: {"value": 22, "unit": "°C"}
